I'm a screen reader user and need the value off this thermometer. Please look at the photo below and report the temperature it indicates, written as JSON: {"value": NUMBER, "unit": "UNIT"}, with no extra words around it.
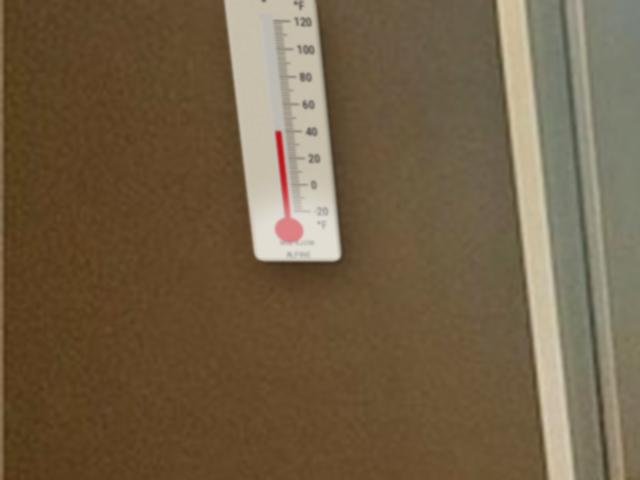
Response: {"value": 40, "unit": "°F"}
